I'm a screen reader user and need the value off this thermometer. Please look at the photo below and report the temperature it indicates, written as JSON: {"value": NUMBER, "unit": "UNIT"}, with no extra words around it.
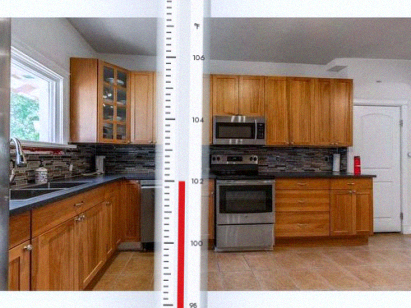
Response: {"value": 102, "unit": "°F"}
